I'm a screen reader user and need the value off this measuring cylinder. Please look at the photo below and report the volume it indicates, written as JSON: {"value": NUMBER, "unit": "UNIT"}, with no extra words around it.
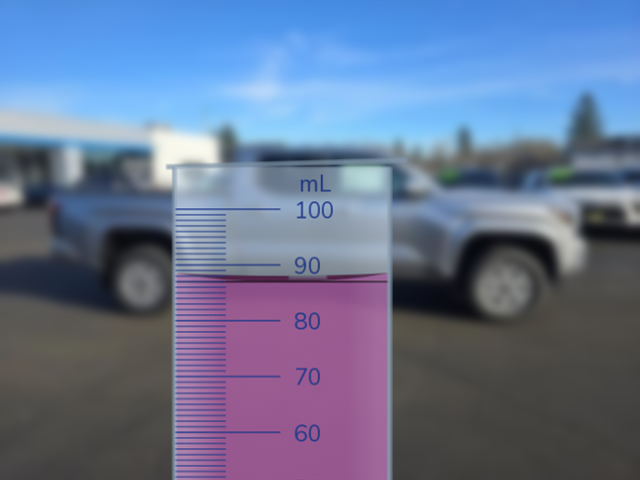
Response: {"value": 87, "unit": "mL"}
